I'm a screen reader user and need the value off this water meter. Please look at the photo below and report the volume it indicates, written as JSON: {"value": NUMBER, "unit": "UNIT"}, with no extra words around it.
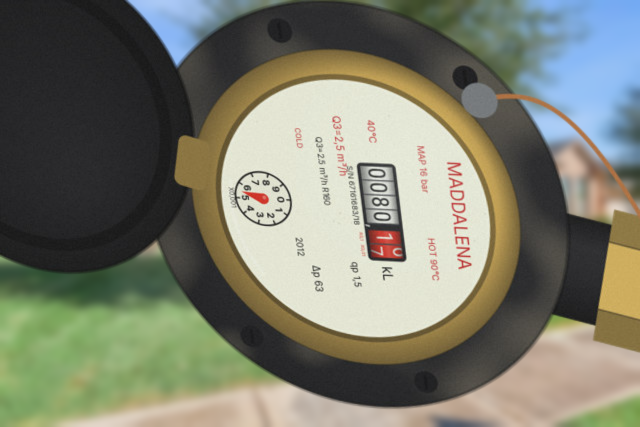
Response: {"value": 80.165, "unit": "kL"}
